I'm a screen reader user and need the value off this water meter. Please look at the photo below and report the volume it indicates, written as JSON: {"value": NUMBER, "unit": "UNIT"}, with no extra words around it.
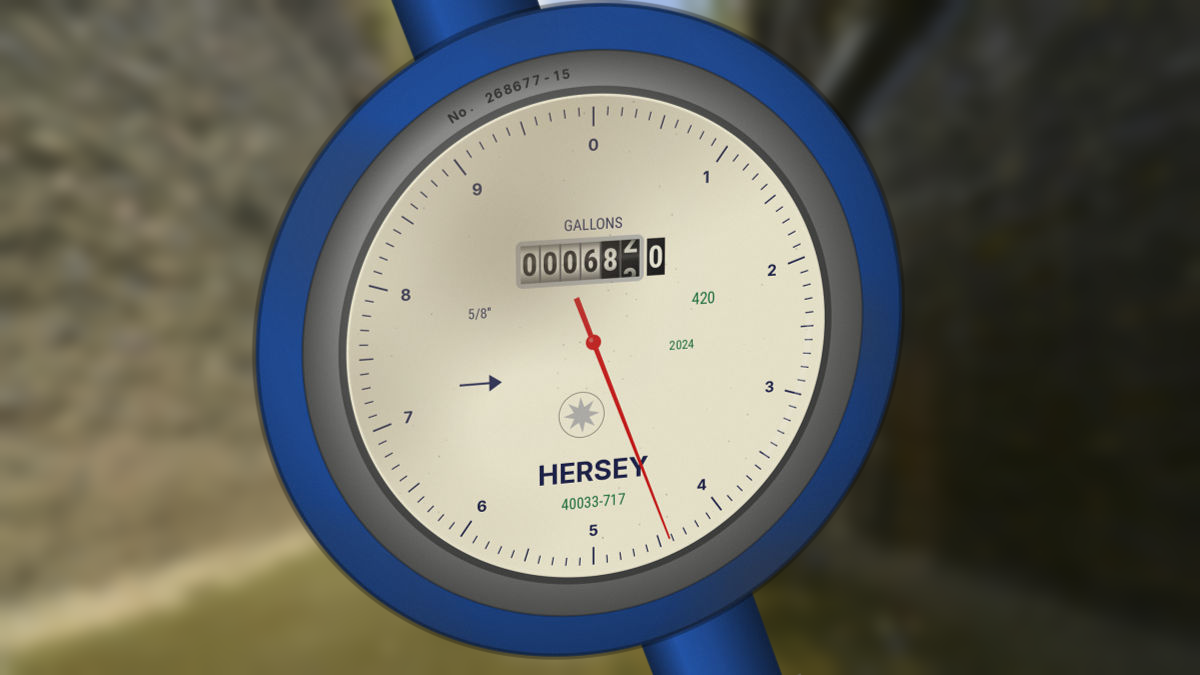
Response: {"value": 6824.4, "unit": "gal"}
